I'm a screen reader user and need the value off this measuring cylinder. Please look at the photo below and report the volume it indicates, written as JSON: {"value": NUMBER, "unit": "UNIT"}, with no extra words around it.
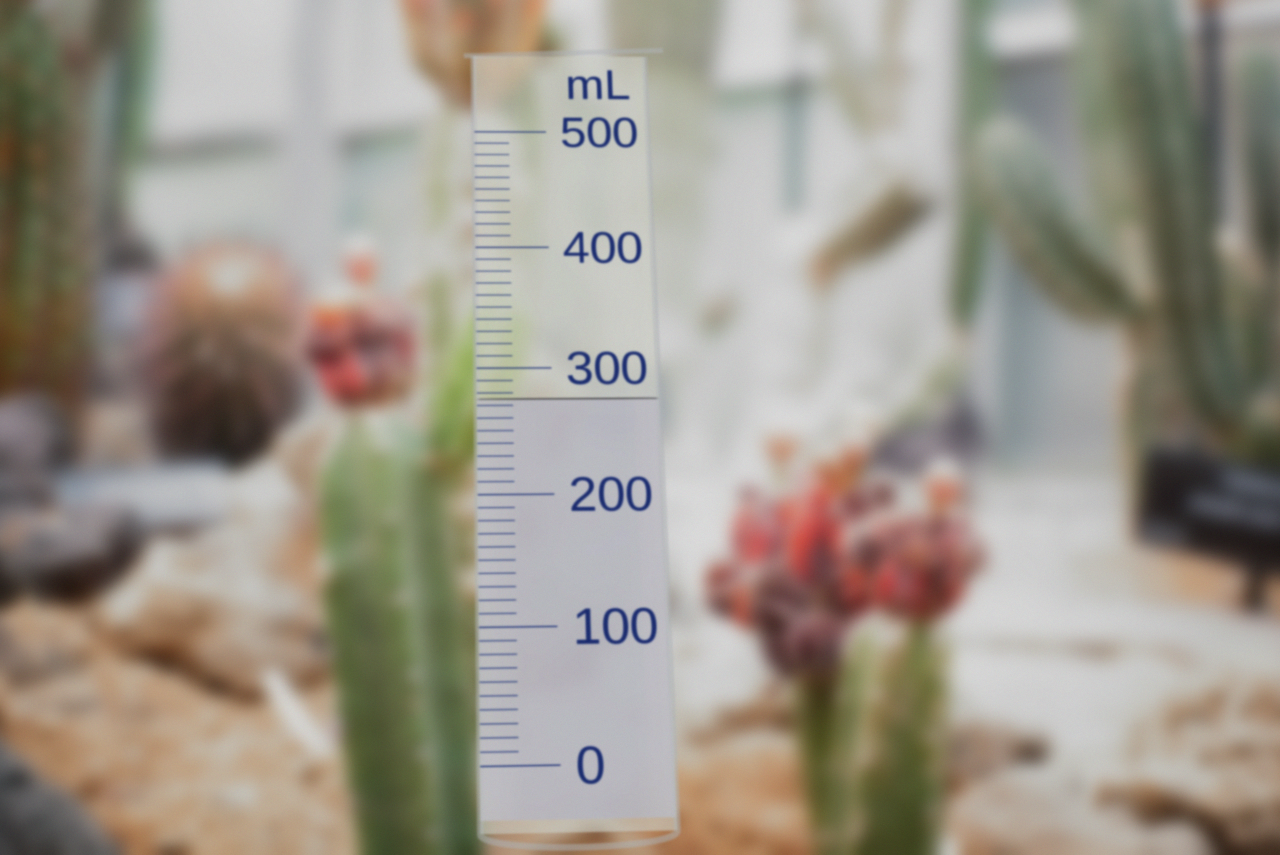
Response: {"value": 275, "unit": "mL"}
